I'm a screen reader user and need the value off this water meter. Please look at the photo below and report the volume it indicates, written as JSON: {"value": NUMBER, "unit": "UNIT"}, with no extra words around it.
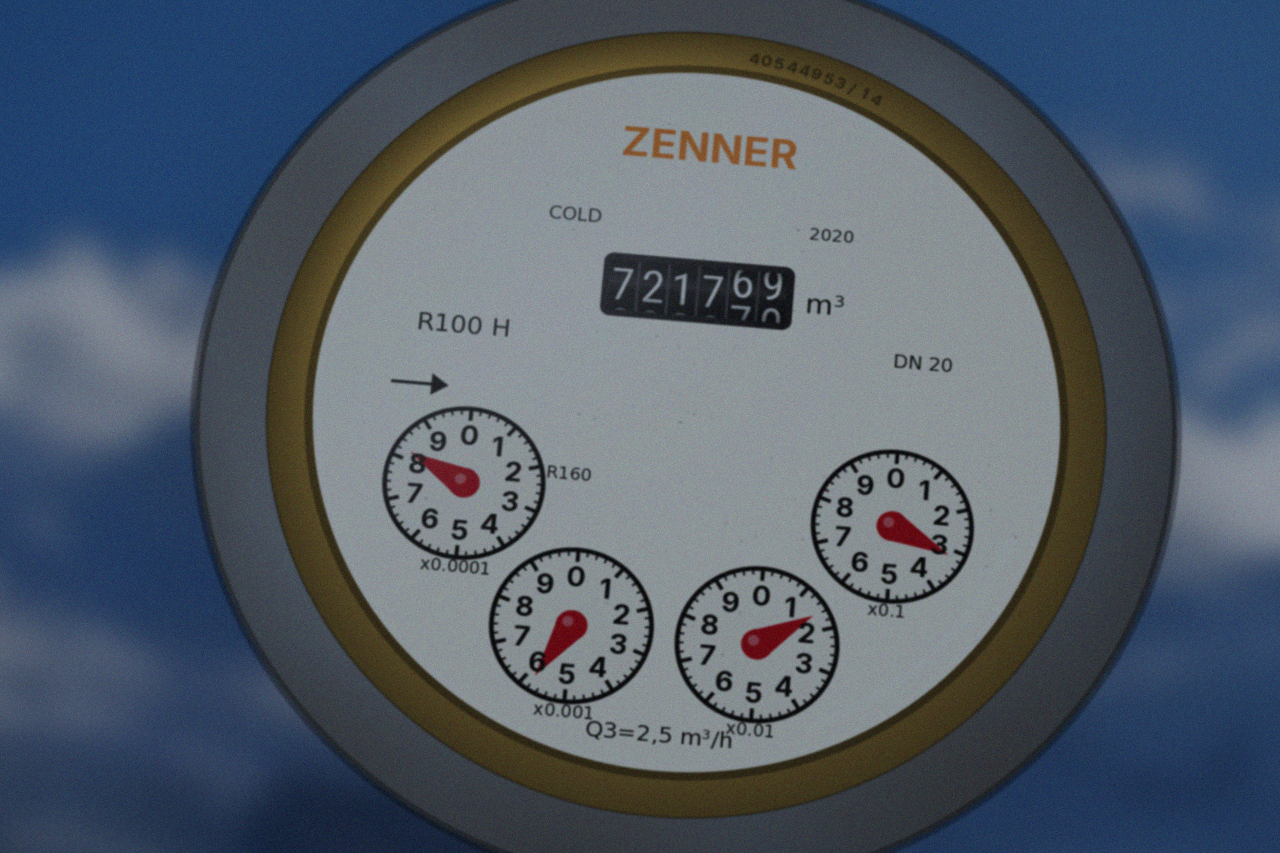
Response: {"value": 721769.3158, "unit": "m³"}
